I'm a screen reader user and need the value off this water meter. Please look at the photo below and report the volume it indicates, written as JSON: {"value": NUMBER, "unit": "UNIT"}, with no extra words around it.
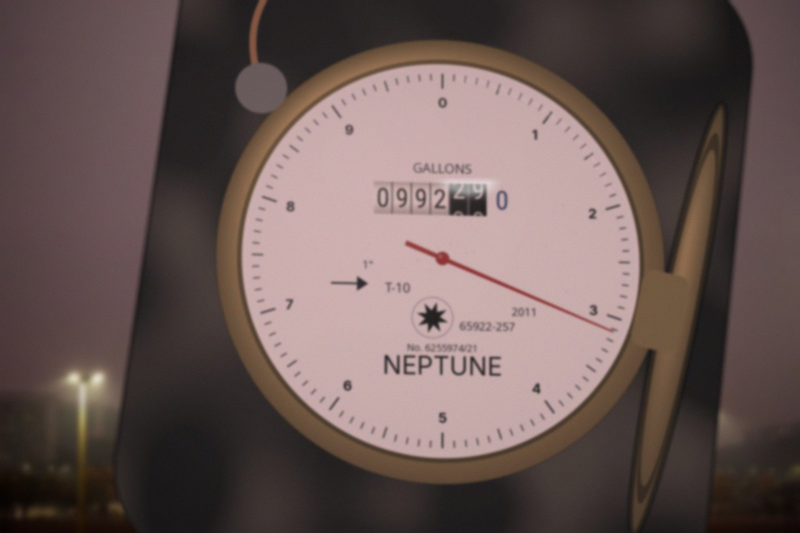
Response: {"value": 992293.1, "unit": "gal"}
